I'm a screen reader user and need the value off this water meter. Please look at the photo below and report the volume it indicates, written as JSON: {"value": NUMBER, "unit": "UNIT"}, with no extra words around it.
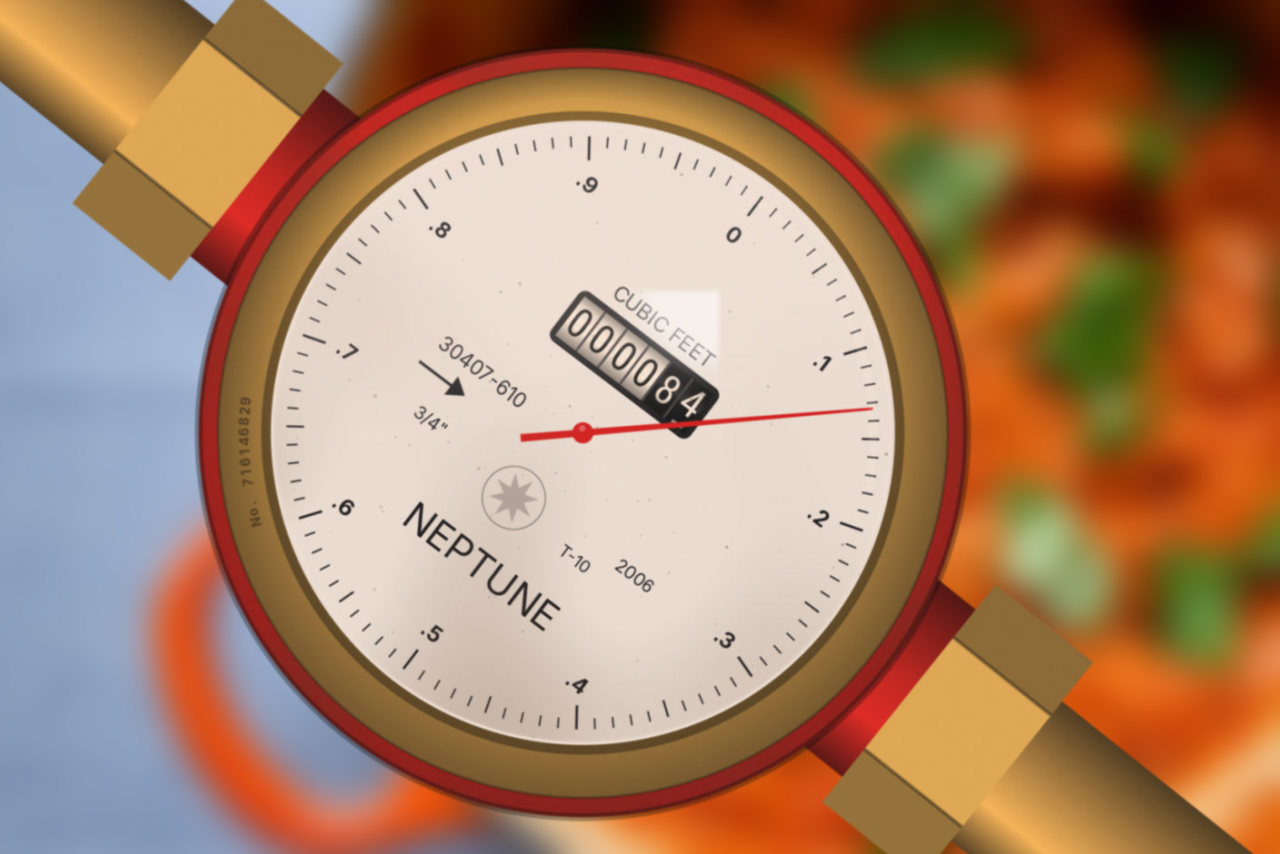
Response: {"value": 84.13, "unit": "ft³"}
